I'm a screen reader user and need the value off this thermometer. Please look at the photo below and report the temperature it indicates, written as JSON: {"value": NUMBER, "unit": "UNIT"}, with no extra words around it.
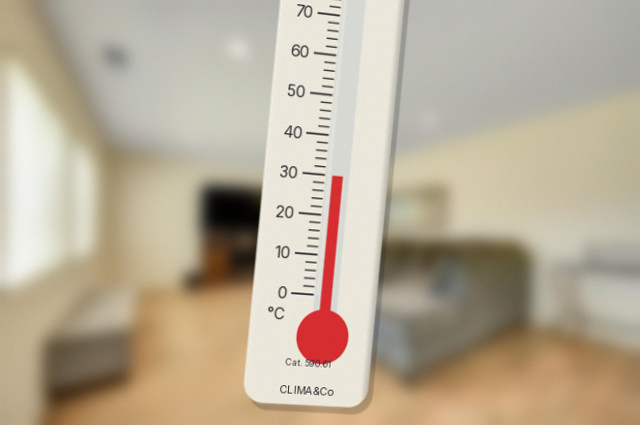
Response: {"value": 30, "unit": "°C"}
